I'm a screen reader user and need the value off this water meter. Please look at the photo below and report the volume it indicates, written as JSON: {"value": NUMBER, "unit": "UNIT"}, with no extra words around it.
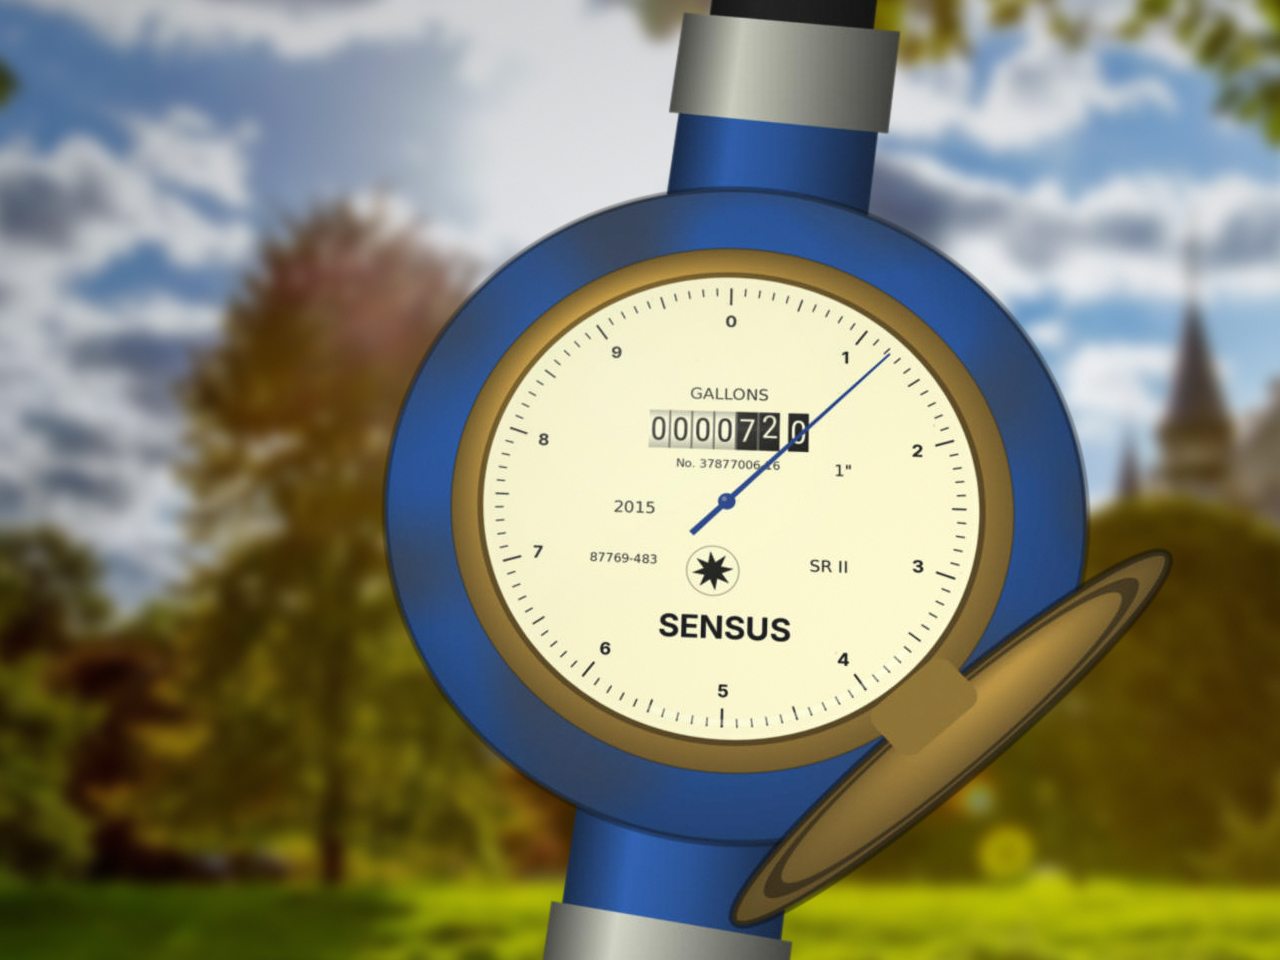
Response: {"value": 721.2, "unit": "gal"}
